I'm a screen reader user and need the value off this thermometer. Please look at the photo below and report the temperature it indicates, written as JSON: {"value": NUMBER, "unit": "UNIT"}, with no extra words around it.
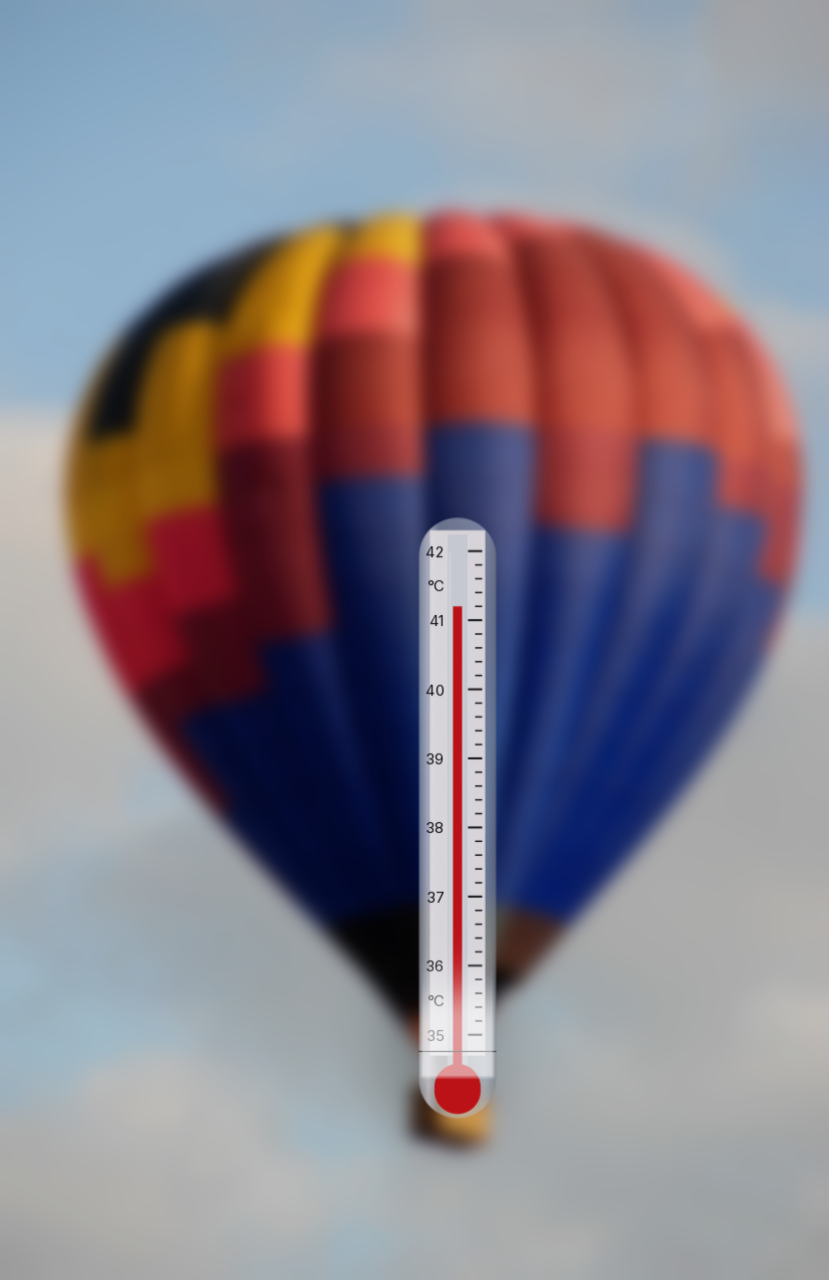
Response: {"value": 41.2, "unit": "°C"}
